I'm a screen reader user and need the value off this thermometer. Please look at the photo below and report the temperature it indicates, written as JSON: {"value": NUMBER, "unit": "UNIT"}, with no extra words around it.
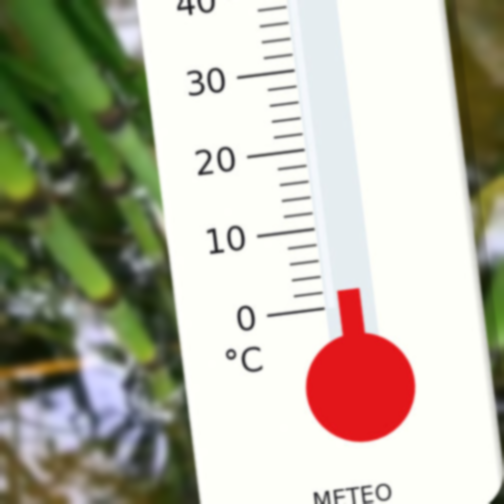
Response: {"value": 2, "unit": "°C"}
